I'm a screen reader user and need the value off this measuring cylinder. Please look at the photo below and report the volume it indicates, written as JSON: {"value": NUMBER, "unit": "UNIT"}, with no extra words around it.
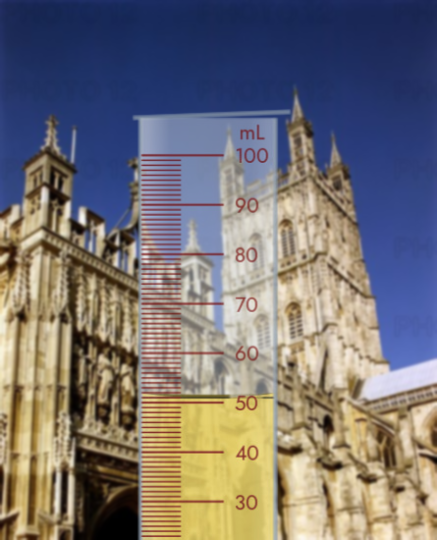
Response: {"value": 51, "unit": "mL"}
